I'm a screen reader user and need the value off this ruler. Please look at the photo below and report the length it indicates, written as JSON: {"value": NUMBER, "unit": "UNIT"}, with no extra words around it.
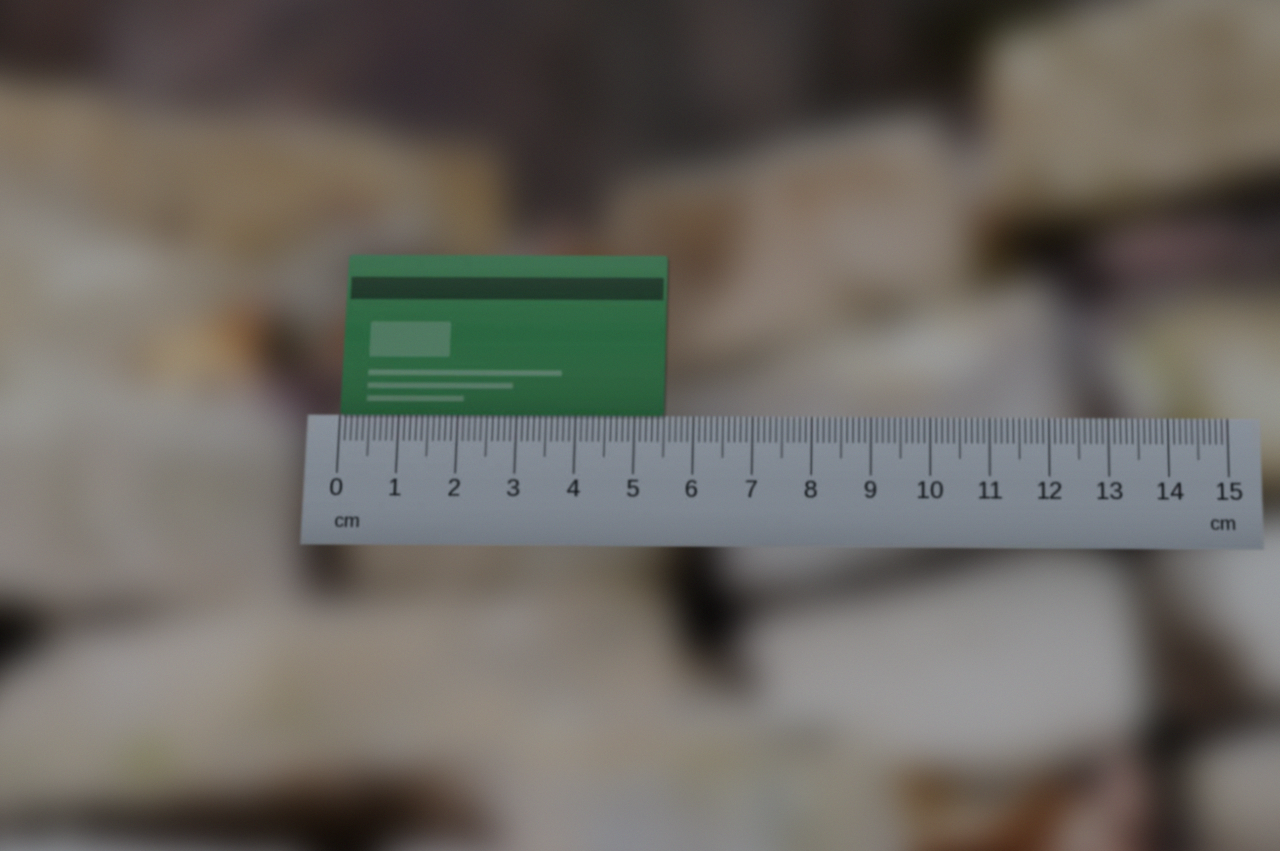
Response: {"value": 5.5, "unit": "cm"}
